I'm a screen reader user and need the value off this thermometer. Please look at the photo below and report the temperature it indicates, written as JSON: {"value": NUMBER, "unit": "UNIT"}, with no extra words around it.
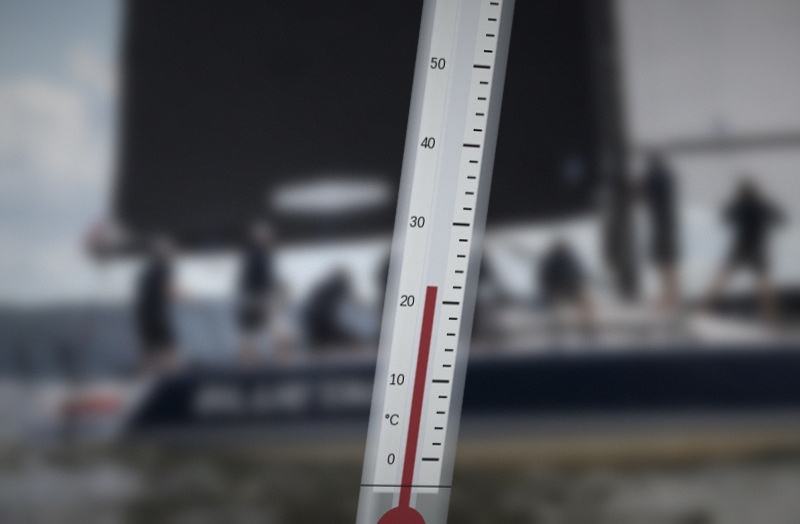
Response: {"value": 22, "unit": "°C"}
